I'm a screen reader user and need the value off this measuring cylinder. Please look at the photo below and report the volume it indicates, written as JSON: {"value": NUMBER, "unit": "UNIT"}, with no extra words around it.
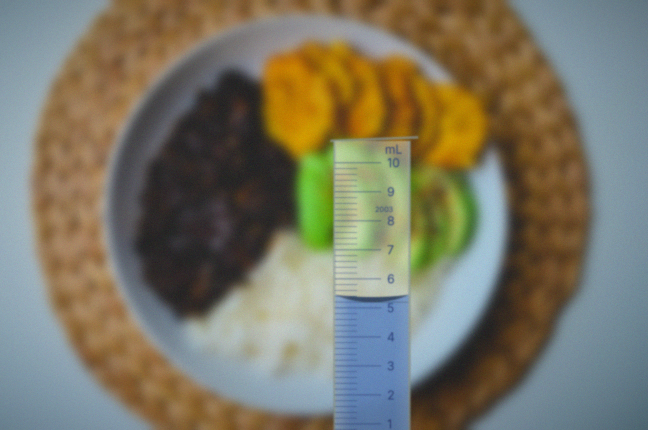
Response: {"value": 5.2, "unit": "mL"}
